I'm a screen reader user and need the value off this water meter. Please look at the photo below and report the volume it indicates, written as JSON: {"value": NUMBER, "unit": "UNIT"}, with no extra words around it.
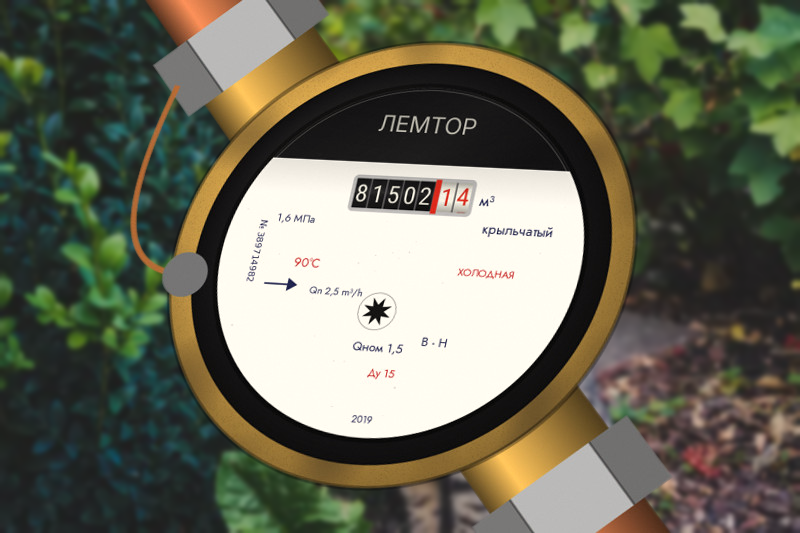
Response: {"value": 81502.14, "unit": "m³"}
